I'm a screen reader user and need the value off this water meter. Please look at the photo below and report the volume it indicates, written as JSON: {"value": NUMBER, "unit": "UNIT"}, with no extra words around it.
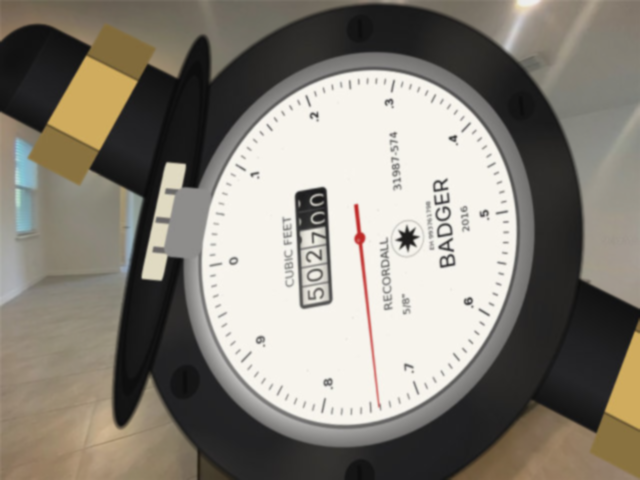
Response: {"value": 502699.74, "unit": "ft³"}
